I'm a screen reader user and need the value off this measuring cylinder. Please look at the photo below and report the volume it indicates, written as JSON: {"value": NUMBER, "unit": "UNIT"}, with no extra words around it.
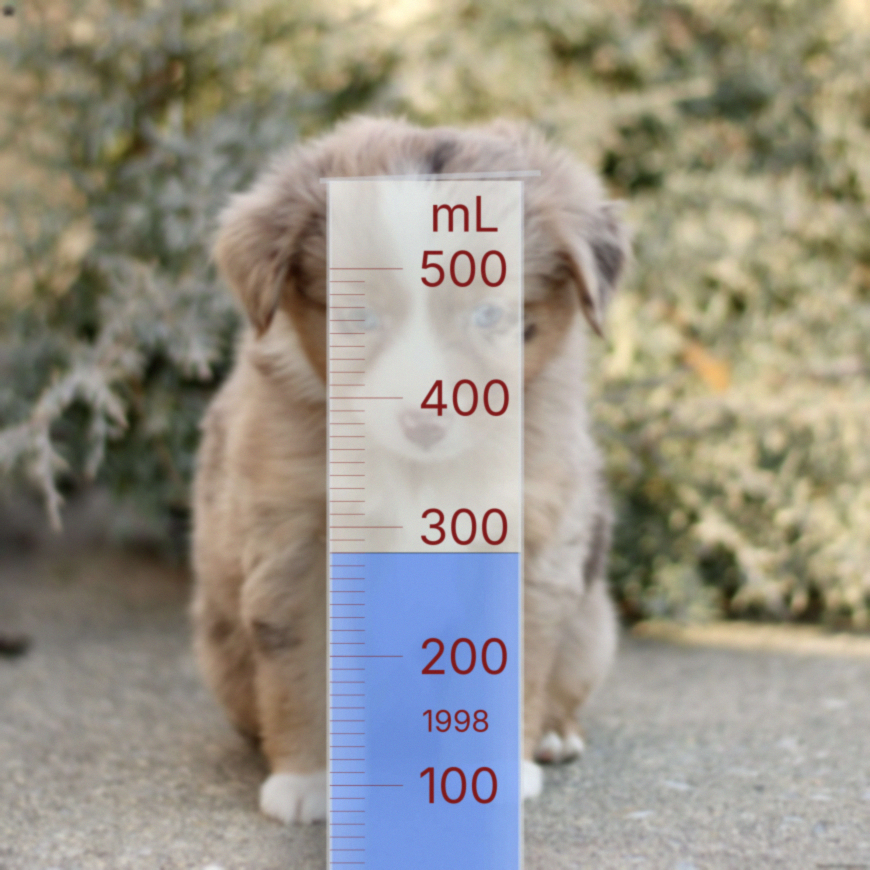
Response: {"value": 280, "unit": "mL"}
